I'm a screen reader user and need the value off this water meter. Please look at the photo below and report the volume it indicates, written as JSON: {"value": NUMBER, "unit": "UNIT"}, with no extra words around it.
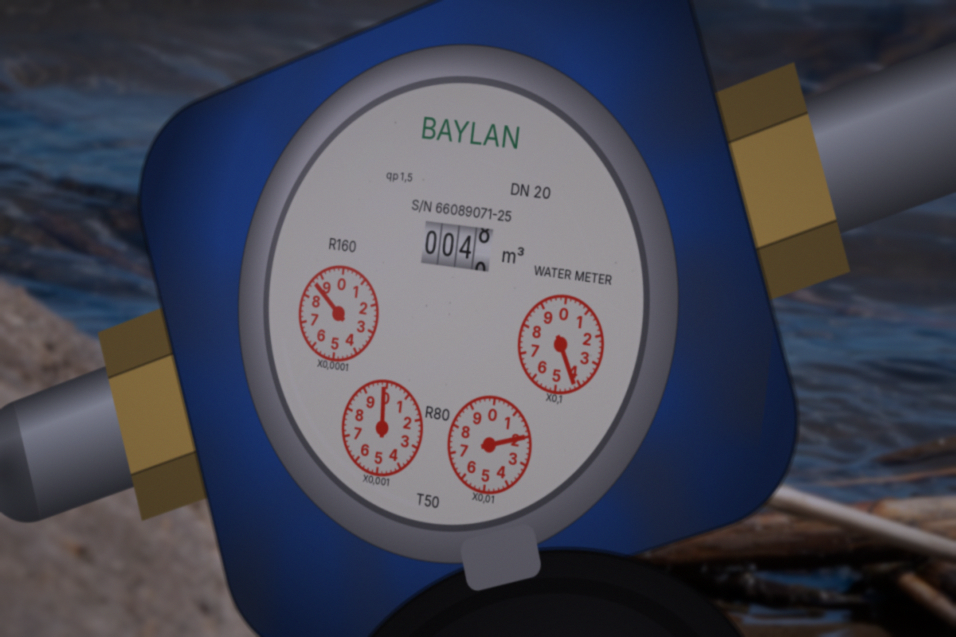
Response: {"value": 48.4198, "unit": "m³"}
